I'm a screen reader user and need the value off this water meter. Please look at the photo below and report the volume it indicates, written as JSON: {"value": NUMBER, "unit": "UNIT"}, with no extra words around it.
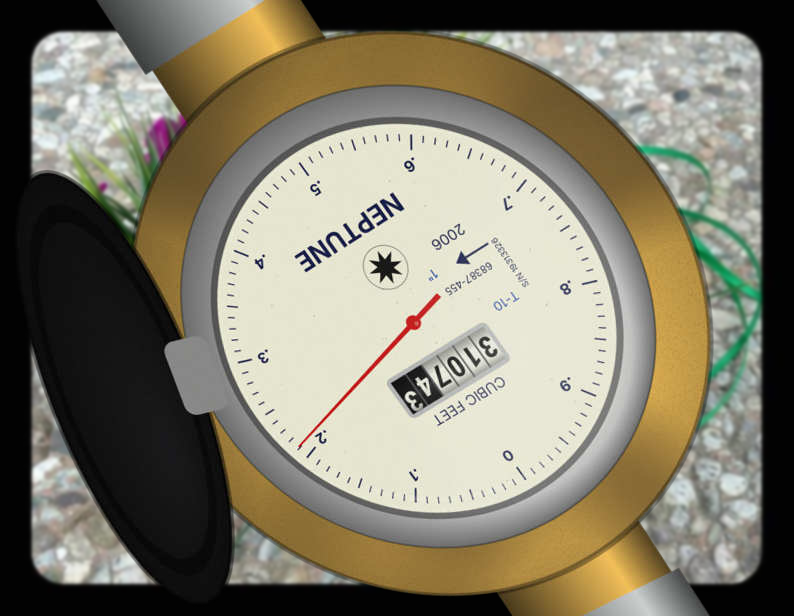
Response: {"value": 310743.21, "unit": "ft³"}
